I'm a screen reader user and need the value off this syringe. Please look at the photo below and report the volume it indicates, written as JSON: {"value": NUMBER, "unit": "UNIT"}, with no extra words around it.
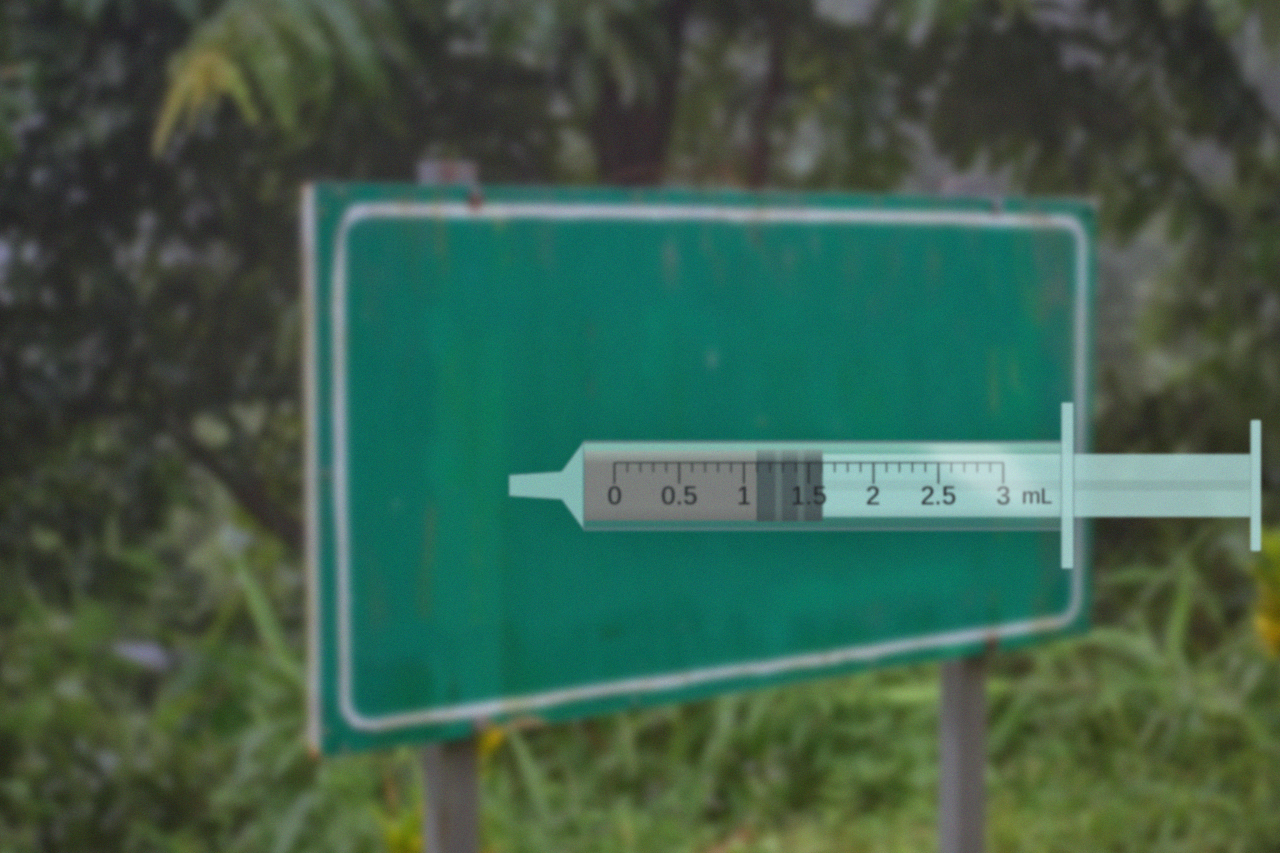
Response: {"value": 1.1, "unit": "mL"}
